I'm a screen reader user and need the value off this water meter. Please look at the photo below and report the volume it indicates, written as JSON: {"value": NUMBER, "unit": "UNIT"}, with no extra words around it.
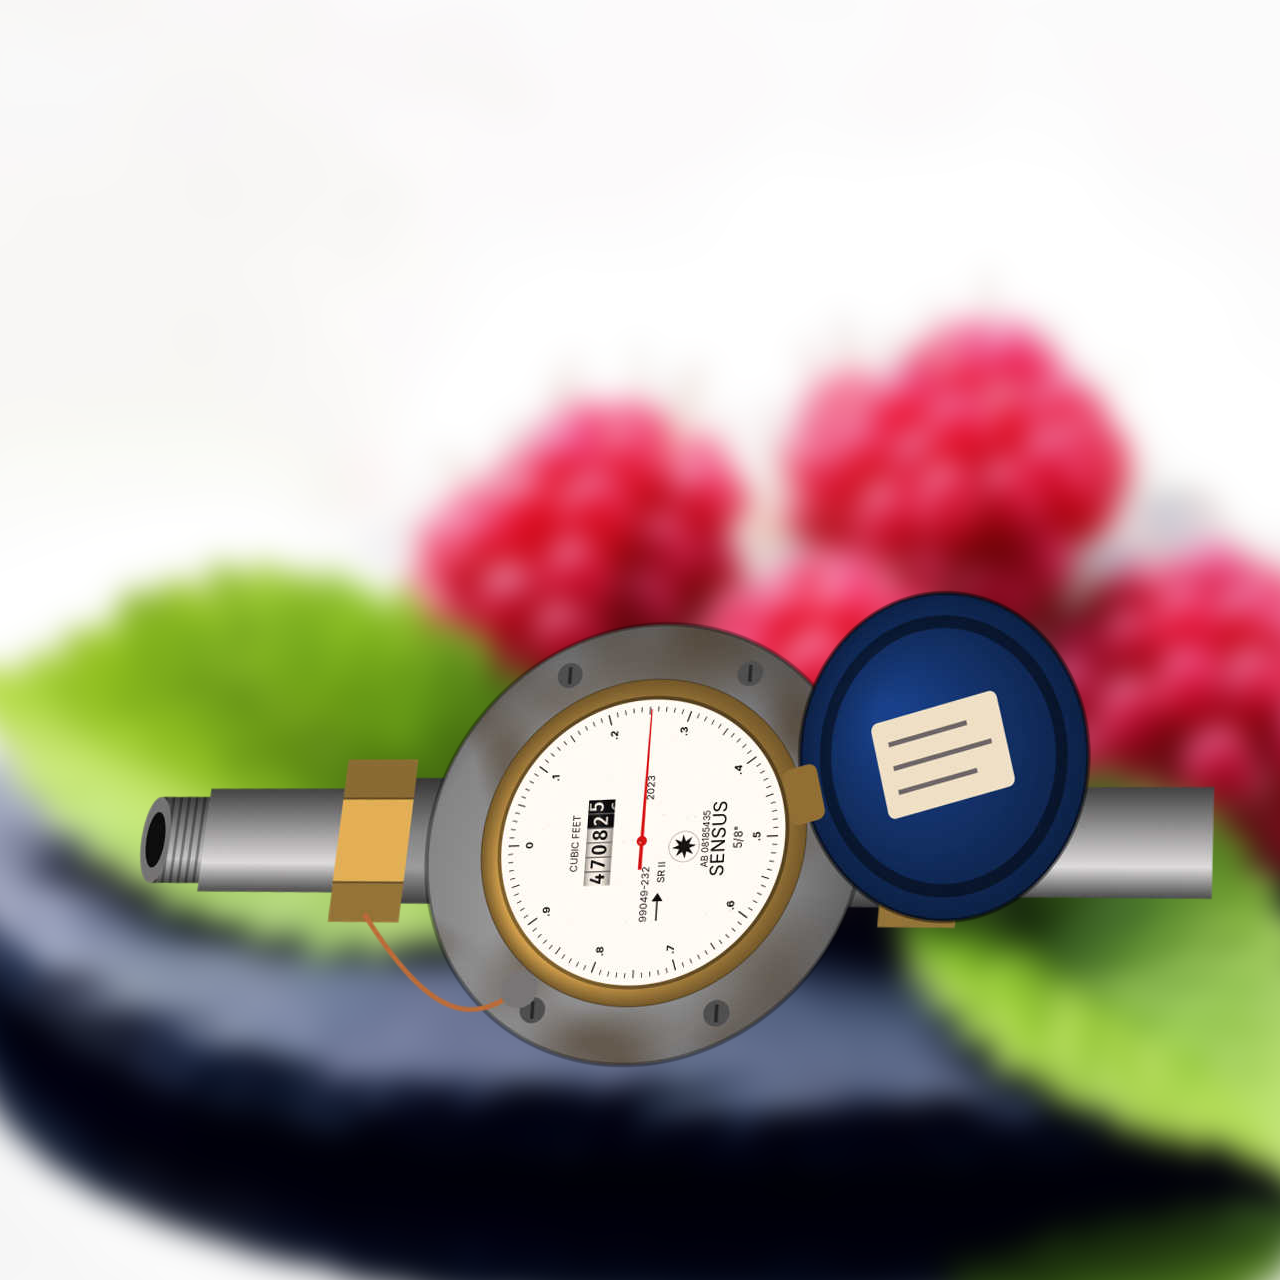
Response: {"value": 470825.25, "unit": "ft³"}
